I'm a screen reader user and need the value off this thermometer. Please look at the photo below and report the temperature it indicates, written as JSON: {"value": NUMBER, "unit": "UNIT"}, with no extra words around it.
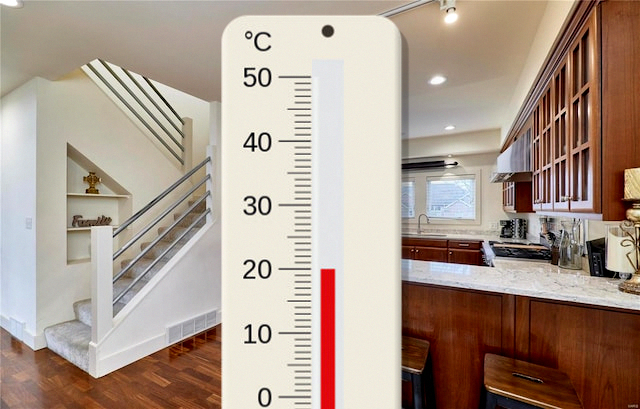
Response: {"value": 20, "unit": "°C"}
